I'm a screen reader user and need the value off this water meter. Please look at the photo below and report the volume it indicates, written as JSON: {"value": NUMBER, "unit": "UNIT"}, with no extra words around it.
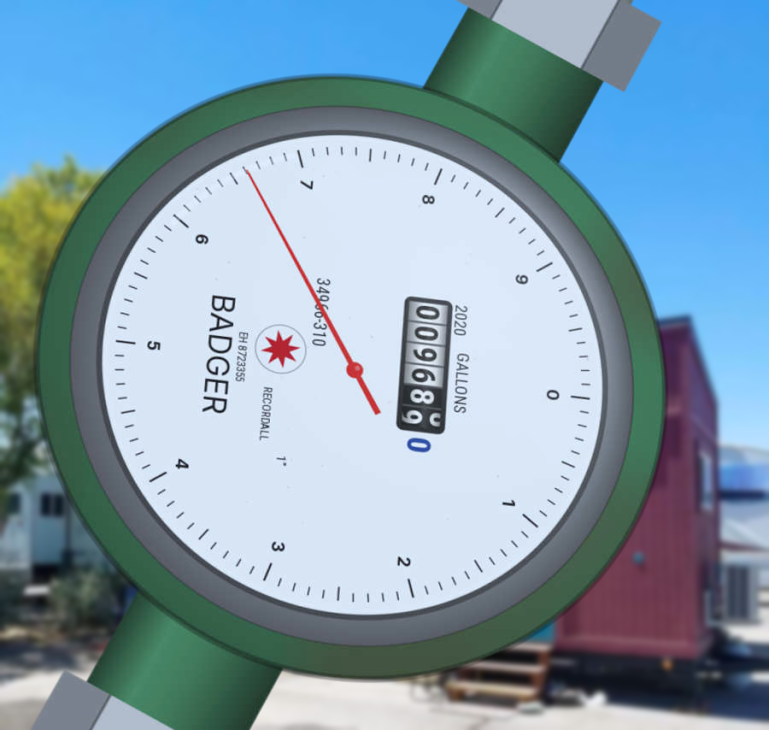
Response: {"value": 96886.6, "unit": "gal"}
